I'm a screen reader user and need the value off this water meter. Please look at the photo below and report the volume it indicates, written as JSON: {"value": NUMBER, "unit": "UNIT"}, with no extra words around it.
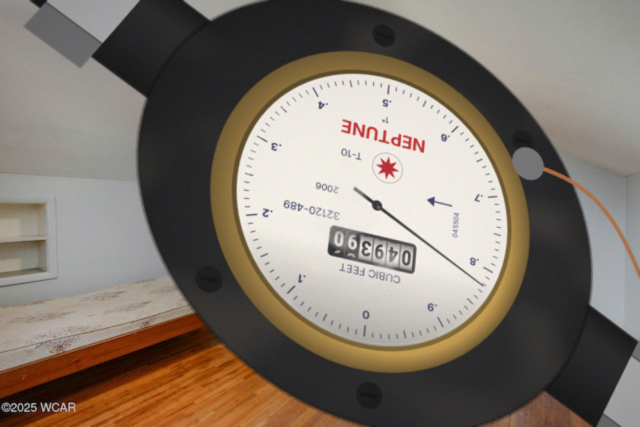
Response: {"value": 49389.82, "unit": "ft³"}
